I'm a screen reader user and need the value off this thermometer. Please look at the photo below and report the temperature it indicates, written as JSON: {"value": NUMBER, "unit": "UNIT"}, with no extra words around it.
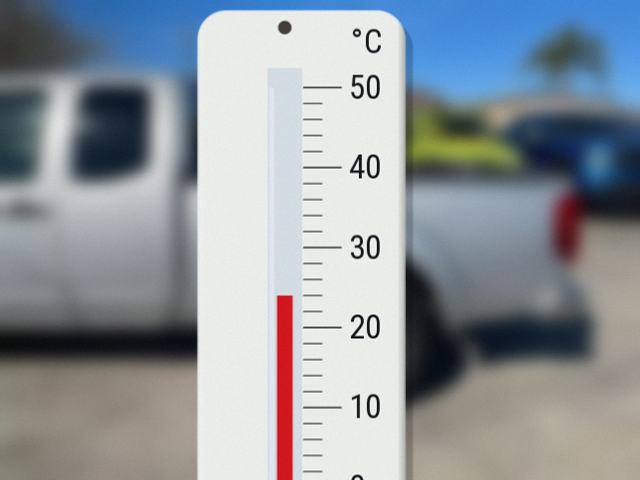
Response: {"value": 24, "unit": "°C"}
